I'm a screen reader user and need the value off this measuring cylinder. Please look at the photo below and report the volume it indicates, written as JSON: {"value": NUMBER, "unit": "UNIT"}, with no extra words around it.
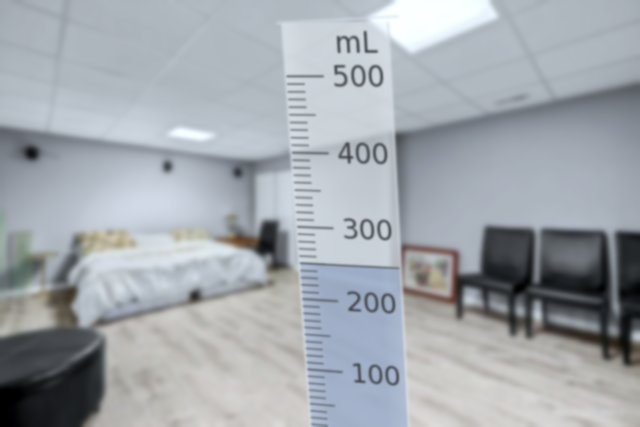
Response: {"value": 250, "unit": "mL"}
